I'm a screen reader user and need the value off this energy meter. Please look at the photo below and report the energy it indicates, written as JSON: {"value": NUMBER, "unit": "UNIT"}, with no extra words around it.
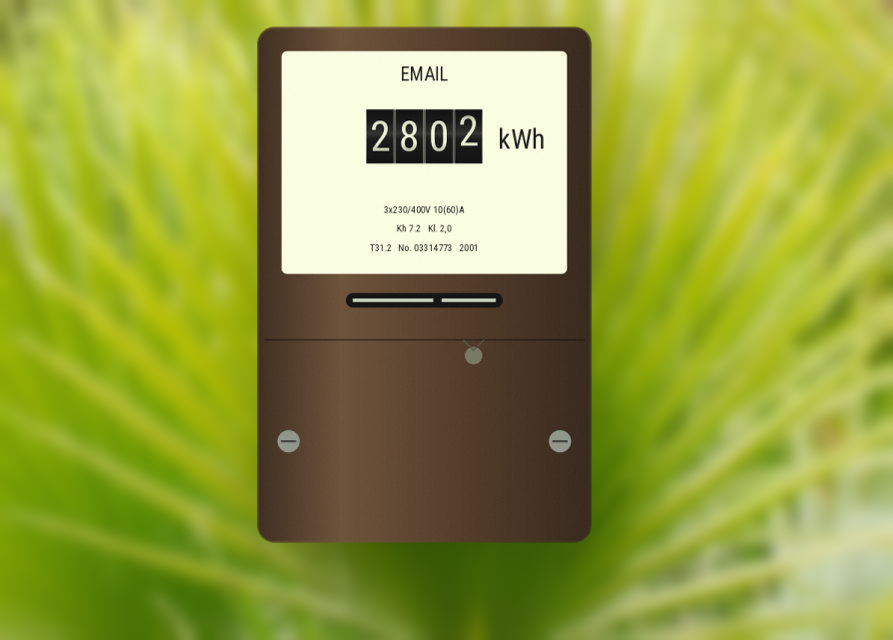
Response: {"value": 2802, "unit": "kWh"}
